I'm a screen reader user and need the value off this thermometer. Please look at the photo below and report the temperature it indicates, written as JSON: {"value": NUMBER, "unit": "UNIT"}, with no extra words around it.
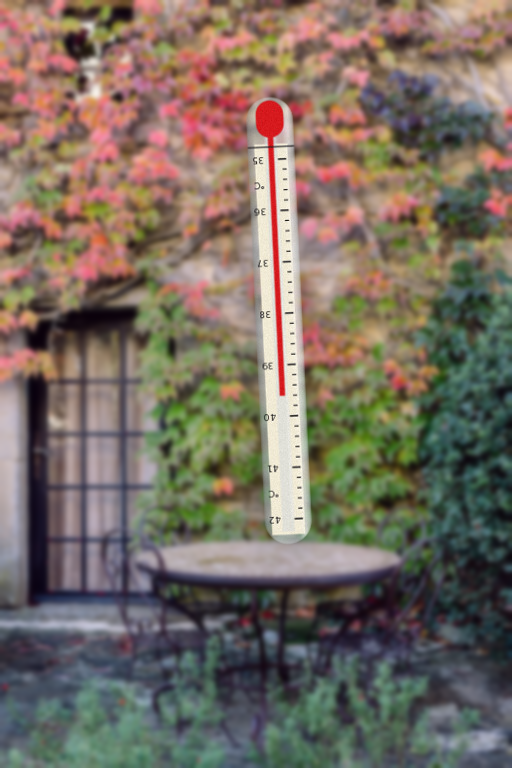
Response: {"value": 39.6, "unit": "°C"}
